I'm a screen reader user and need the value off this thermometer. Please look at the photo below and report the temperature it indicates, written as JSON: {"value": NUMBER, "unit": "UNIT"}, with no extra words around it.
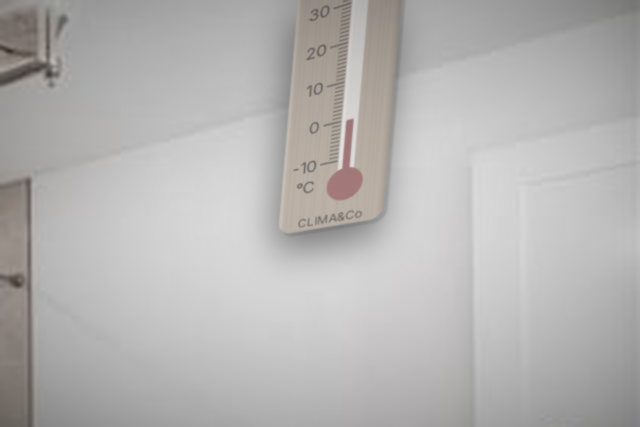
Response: {"value": 0, "unit": "°C"}
